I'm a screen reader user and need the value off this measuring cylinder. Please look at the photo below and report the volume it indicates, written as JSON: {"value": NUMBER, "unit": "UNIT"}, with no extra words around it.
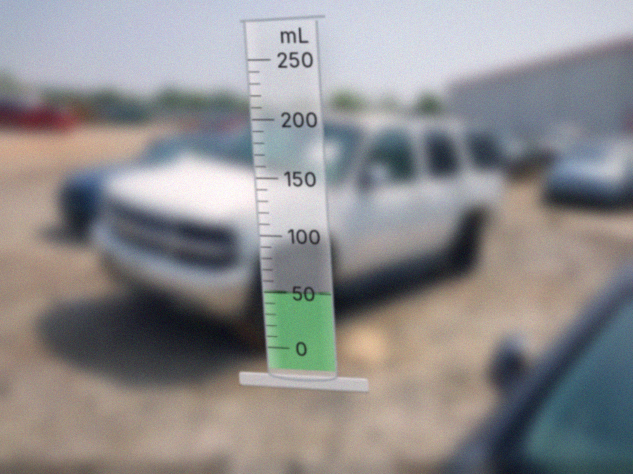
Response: {"value": 50, "unit": "mL"}
